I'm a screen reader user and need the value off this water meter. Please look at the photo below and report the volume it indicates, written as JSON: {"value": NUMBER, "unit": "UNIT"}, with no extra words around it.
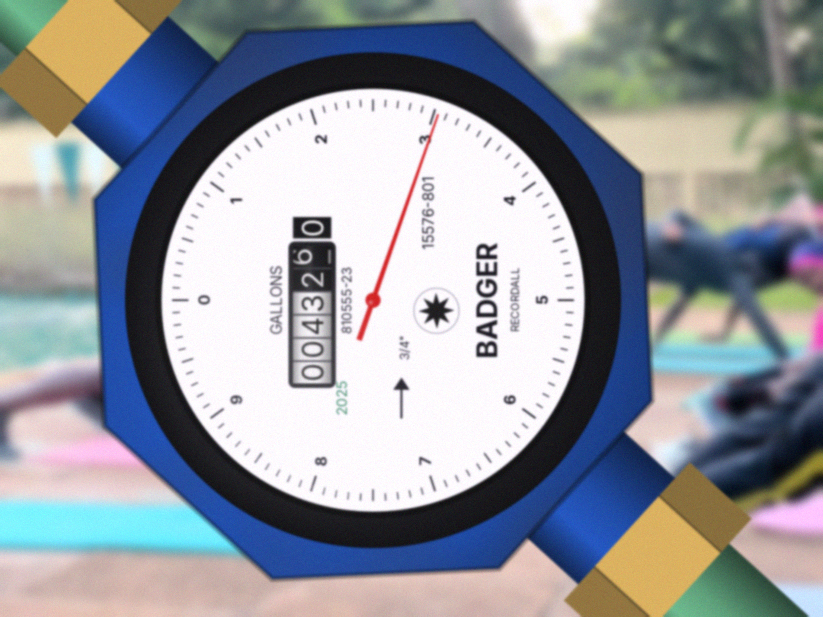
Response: {"value": 43263.0, "unit": "gal"}
